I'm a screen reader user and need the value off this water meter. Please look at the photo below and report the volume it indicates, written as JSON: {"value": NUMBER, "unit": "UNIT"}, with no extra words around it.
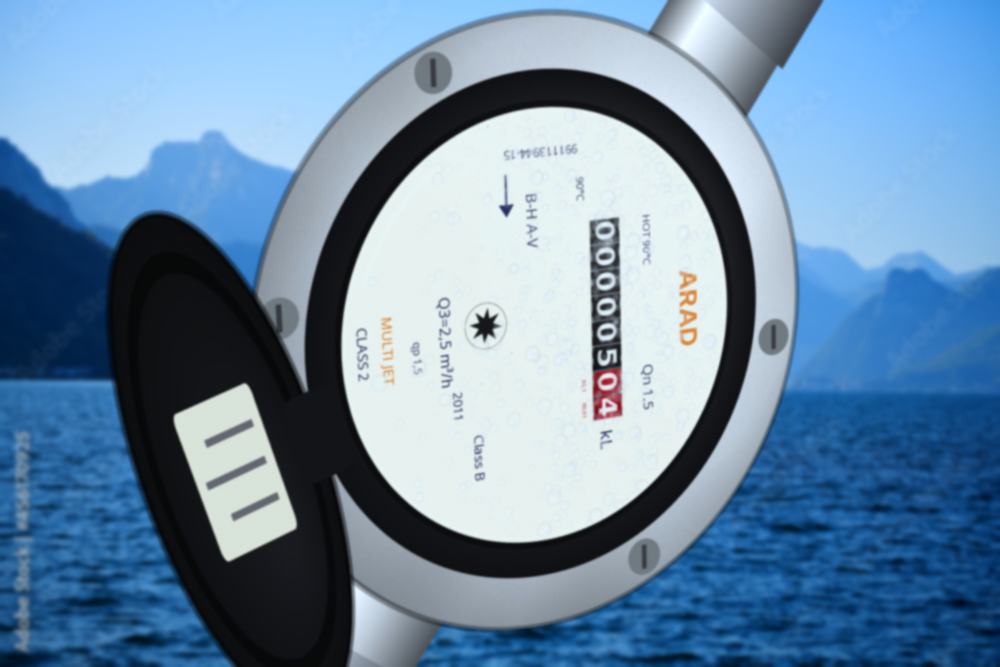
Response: {"value": 5.04, "unit": "kL"}
